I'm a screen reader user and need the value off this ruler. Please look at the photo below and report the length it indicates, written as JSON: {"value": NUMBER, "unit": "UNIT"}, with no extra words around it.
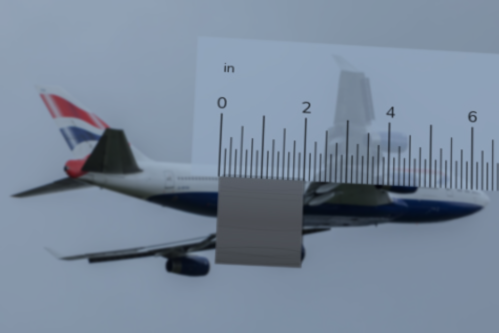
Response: {"value": 2, "unit": "in"}
